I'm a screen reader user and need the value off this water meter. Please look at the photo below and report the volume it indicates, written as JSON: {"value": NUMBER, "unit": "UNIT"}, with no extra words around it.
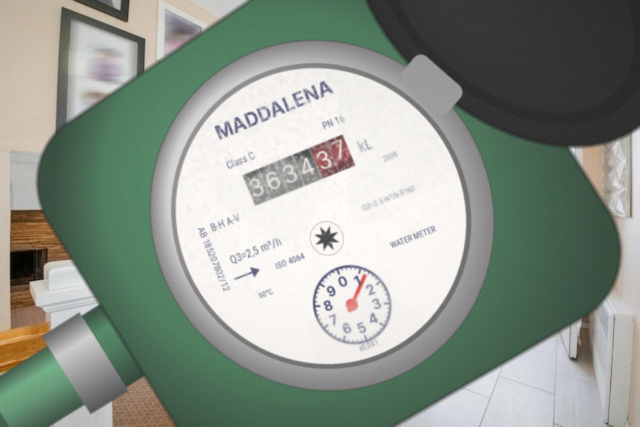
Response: {"value": 3634.371, "unit": "kL"}
